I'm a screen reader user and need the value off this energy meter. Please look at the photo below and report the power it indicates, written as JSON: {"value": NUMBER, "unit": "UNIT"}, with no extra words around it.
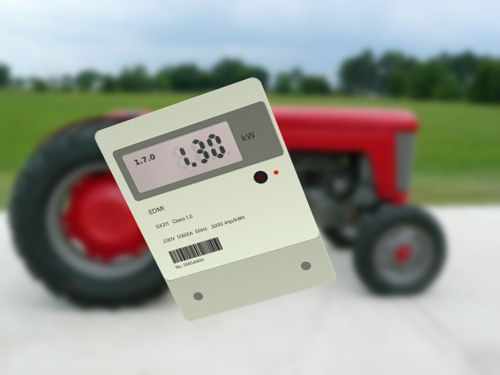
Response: {"value": 1.30, "unit": "kW"}
